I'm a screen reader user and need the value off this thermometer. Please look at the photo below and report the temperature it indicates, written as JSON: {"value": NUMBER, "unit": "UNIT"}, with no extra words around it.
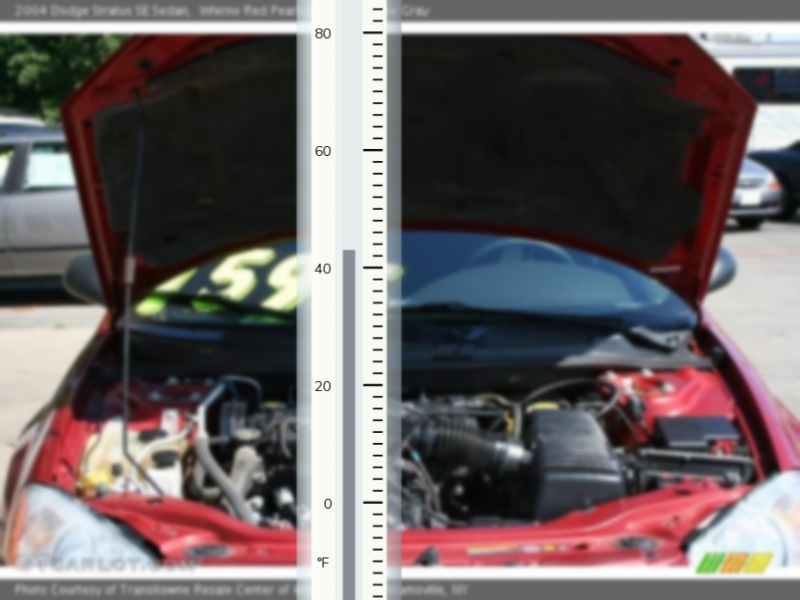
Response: {"value": 43, "unit": "°F"}
